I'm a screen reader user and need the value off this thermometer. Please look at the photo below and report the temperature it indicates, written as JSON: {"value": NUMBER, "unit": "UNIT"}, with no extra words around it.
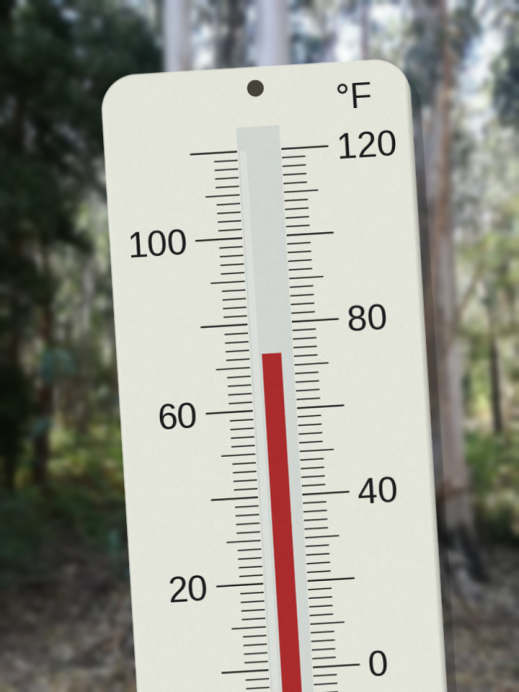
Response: {"value": 73, "unit": "°F"}
